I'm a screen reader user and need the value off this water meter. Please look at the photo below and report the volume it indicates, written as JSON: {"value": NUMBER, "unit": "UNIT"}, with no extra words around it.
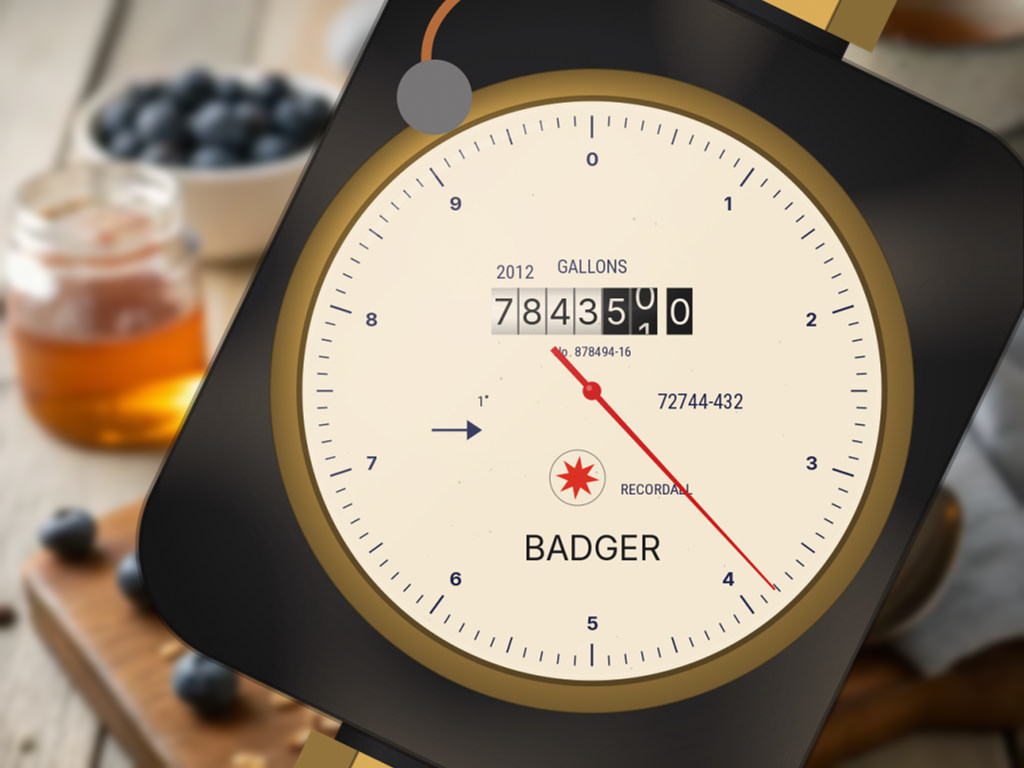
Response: {"value": 7843503.8, "unit": "gal"}
